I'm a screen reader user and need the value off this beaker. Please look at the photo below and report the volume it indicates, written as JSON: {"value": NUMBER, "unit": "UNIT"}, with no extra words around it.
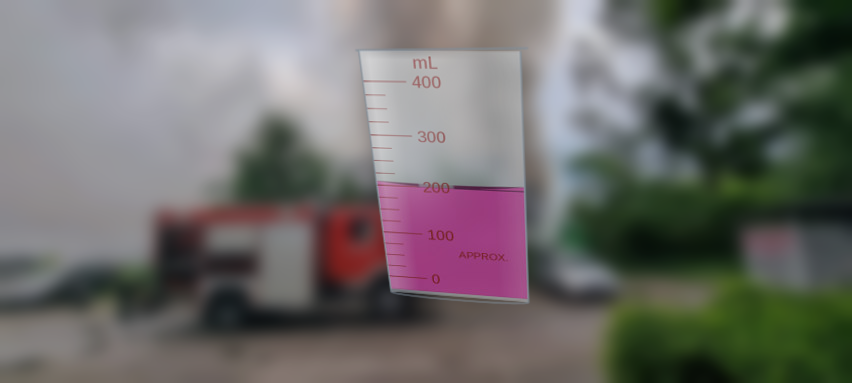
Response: {"value": 200, "unit": "mL"}
